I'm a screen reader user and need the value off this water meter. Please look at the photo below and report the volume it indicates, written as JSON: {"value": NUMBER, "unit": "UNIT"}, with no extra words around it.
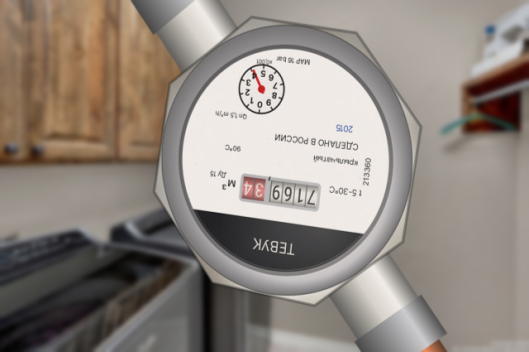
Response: {"value": 7169.344, "unit": "m³"}
